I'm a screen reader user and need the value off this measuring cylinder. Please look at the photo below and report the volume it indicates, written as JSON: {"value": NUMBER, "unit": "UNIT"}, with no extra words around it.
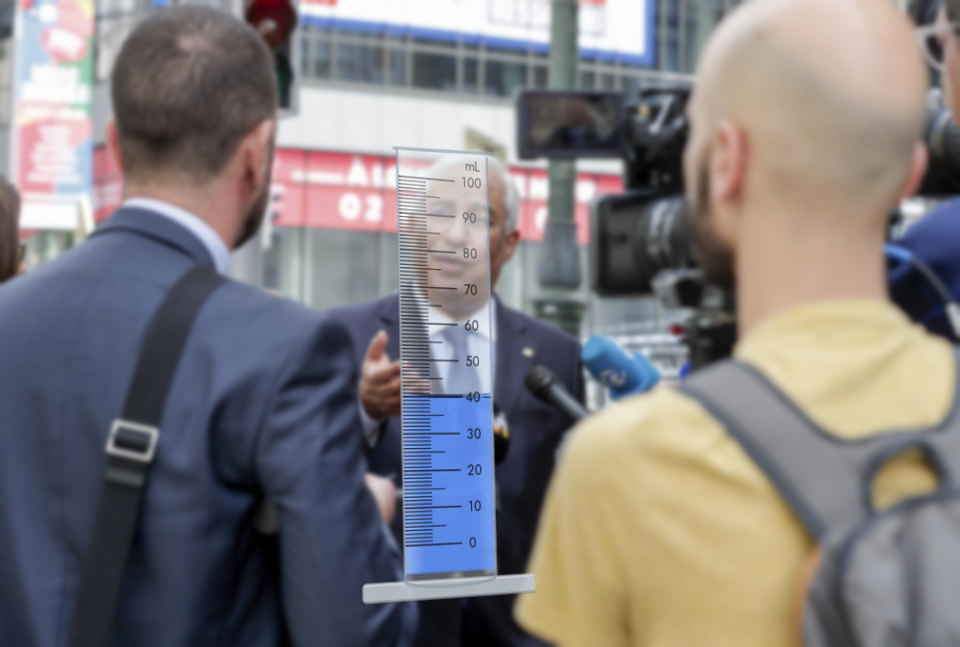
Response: {"value": 40, "unit": "mL"}
